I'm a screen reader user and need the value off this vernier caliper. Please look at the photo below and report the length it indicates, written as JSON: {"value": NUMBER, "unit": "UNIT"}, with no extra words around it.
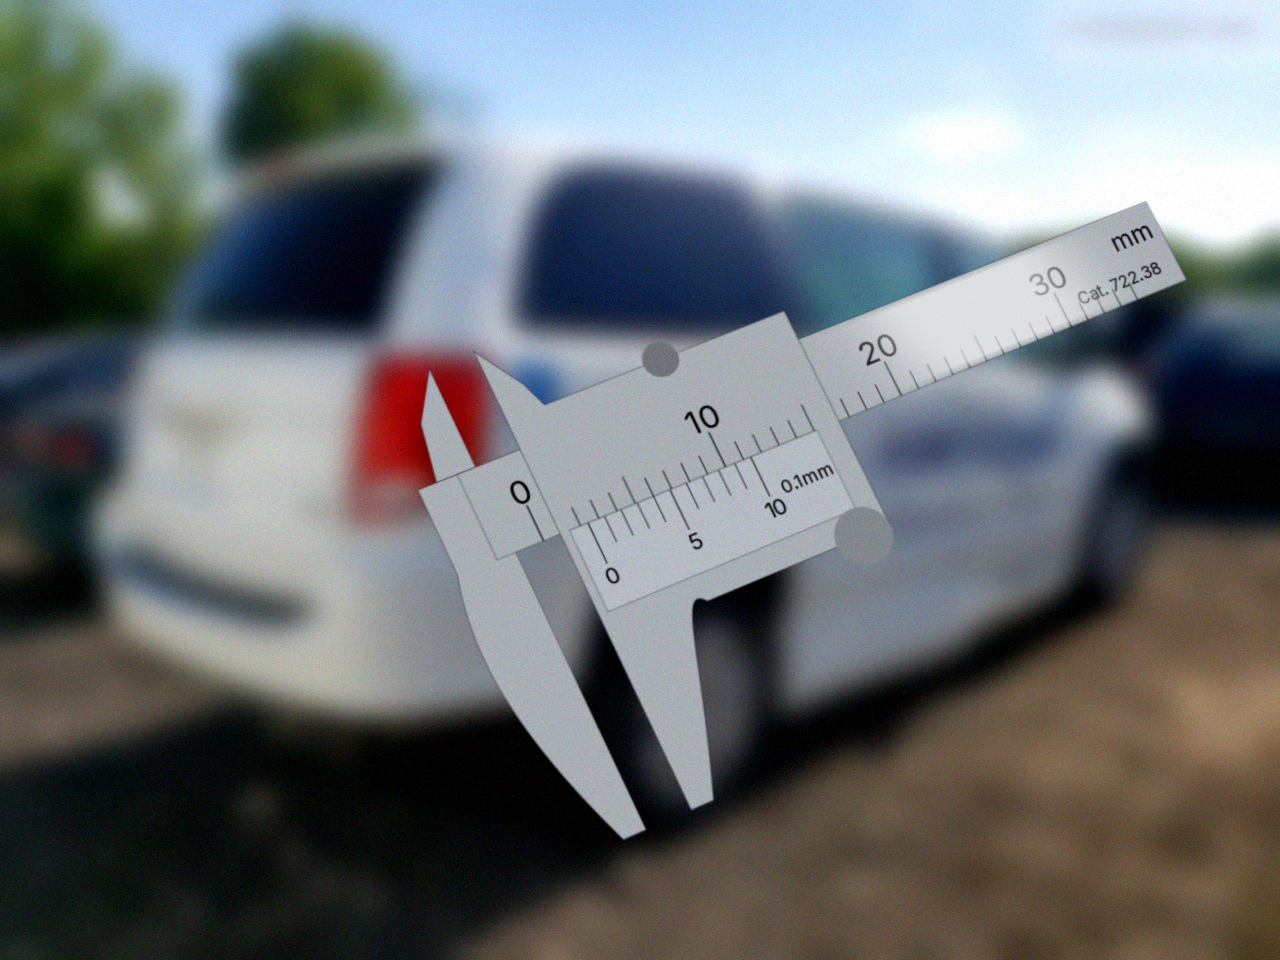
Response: {"value": 2.4, "unit": "mm"}
